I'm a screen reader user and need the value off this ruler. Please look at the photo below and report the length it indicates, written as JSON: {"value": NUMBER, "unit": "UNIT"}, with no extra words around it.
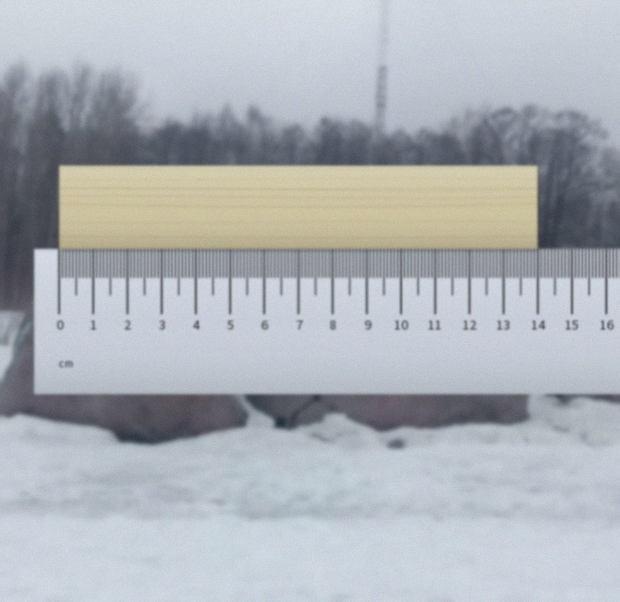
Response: {"value": 14, "unit": "cm"}
